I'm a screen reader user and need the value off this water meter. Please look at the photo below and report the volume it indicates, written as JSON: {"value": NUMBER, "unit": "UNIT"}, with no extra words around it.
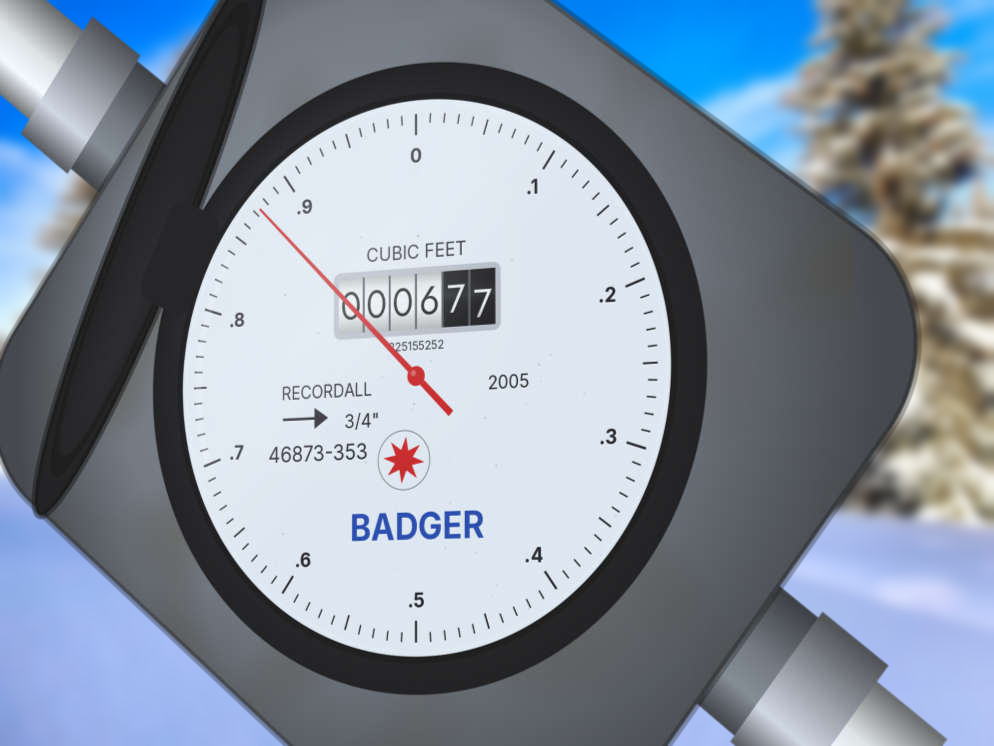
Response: {"value": 676.87, "unit": "ft³"}
